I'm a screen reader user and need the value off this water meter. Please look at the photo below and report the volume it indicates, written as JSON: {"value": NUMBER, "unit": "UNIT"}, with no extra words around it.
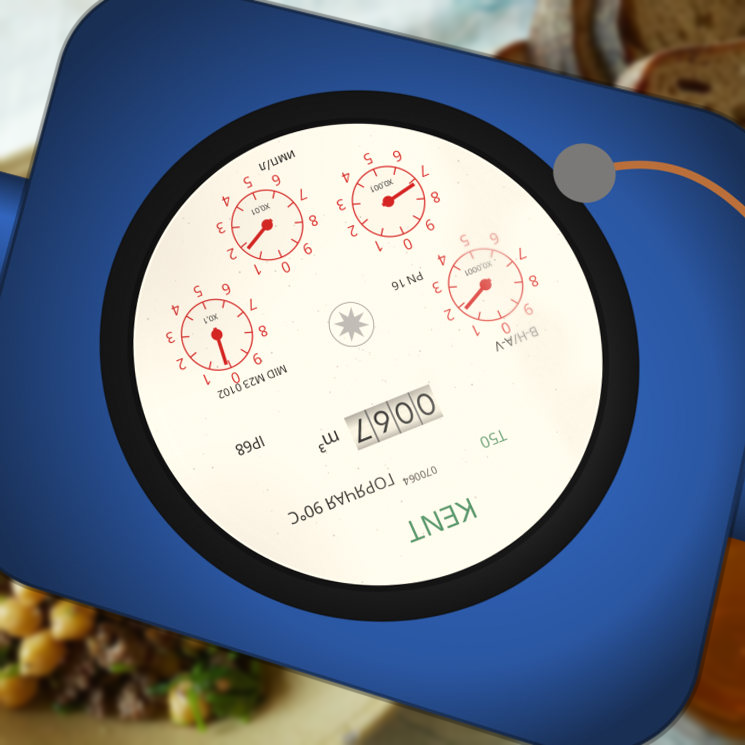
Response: {"value": 67.0171, "unit": "m³"}
